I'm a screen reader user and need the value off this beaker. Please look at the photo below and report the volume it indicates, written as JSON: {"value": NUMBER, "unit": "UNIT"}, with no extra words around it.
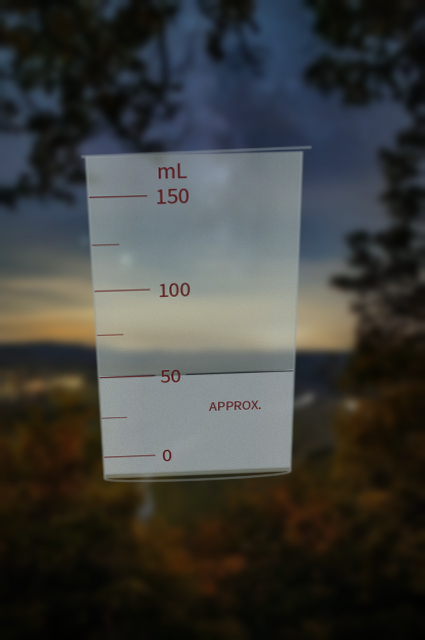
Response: {"value": 50, "unit": "mL"}
